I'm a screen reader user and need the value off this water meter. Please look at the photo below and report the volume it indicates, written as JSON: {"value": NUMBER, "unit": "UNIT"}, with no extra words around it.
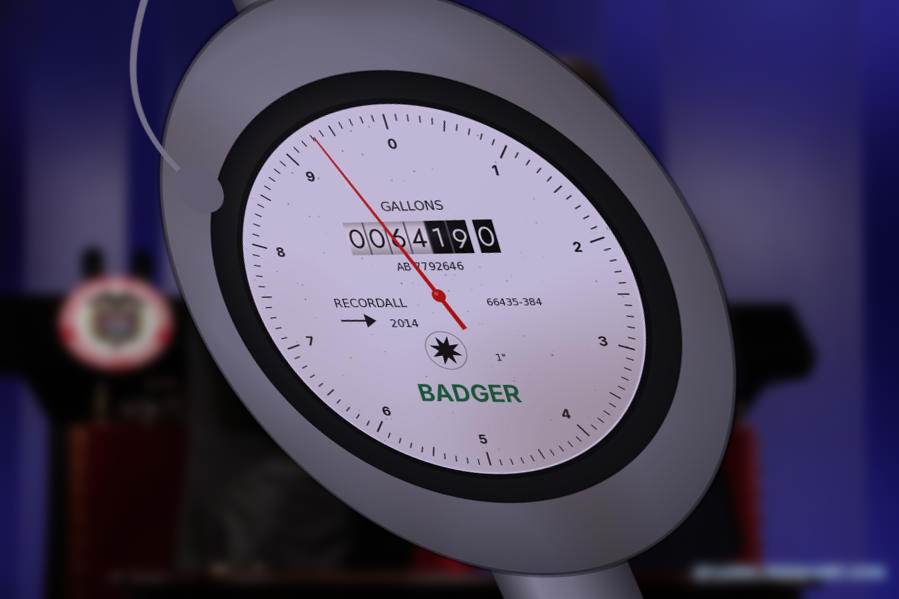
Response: {"value": 64189.3, "unit": "gal"}
